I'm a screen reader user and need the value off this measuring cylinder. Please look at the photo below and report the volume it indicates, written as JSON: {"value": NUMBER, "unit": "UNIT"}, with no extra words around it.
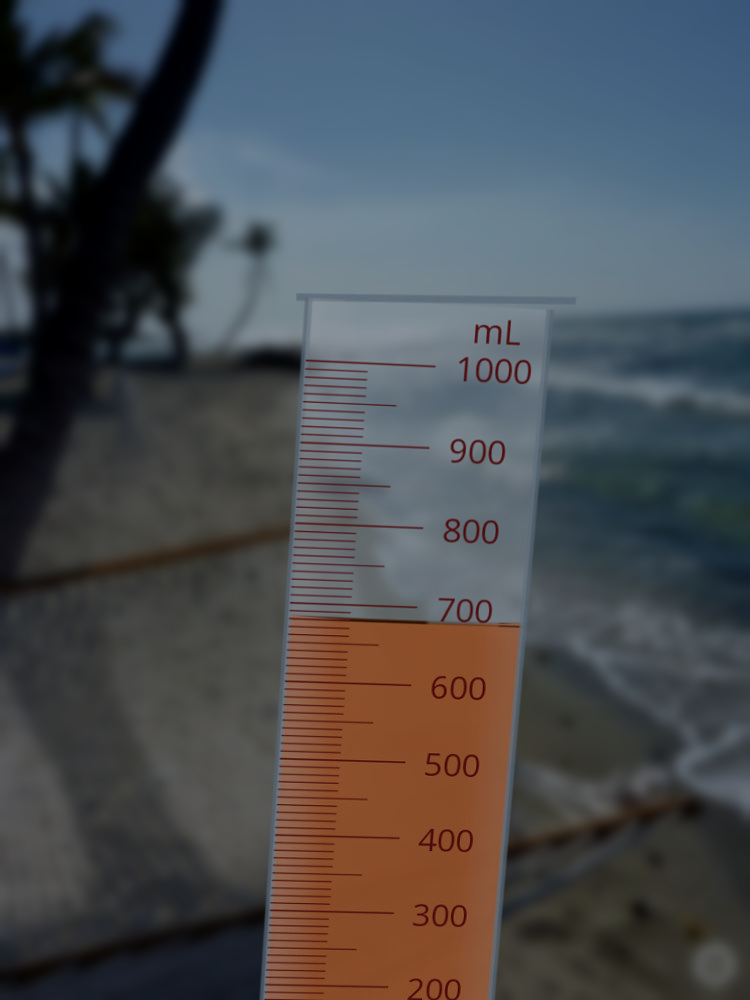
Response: {"value": 680, "unit": "mL"}
